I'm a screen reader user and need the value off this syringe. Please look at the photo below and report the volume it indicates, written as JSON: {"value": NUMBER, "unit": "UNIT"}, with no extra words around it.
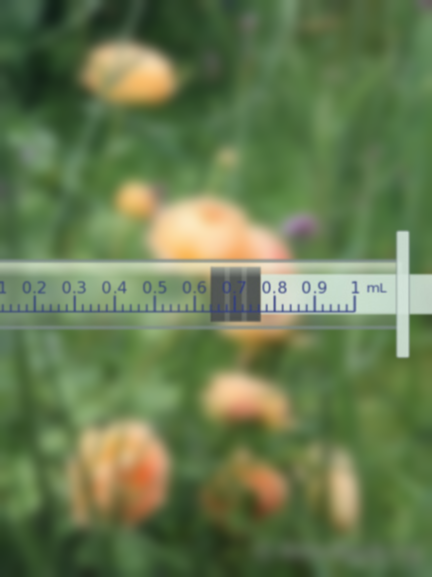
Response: {"value": 0.64, "unit": "mL"}
